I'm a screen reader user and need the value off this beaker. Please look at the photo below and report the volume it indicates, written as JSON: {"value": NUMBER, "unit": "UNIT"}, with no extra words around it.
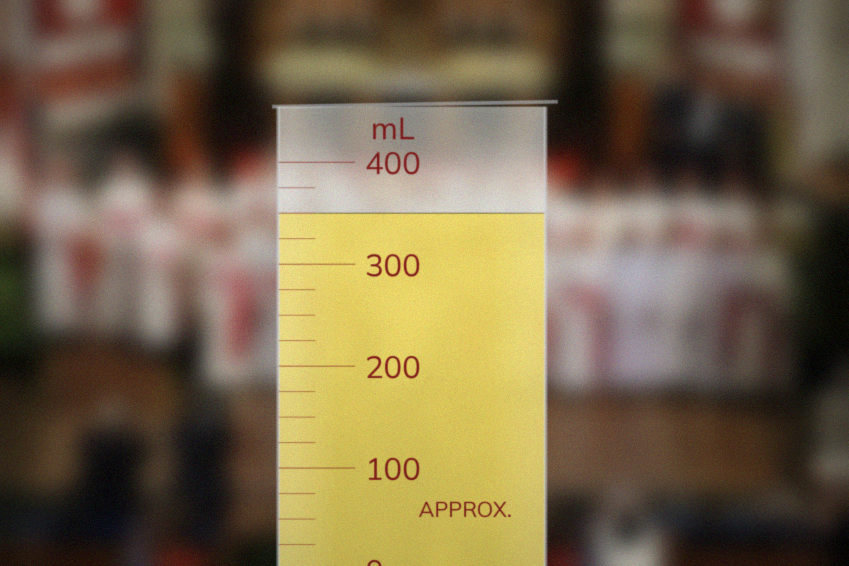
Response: {"value": 350, "unit": "mL"}
